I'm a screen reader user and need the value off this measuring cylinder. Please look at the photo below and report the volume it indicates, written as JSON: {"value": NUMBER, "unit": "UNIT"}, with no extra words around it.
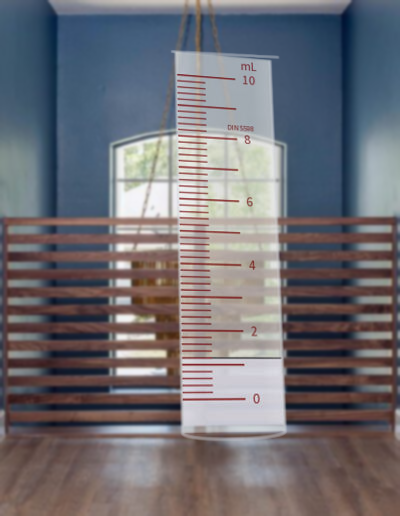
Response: {"value": 1.2, "unit": "mL"}
